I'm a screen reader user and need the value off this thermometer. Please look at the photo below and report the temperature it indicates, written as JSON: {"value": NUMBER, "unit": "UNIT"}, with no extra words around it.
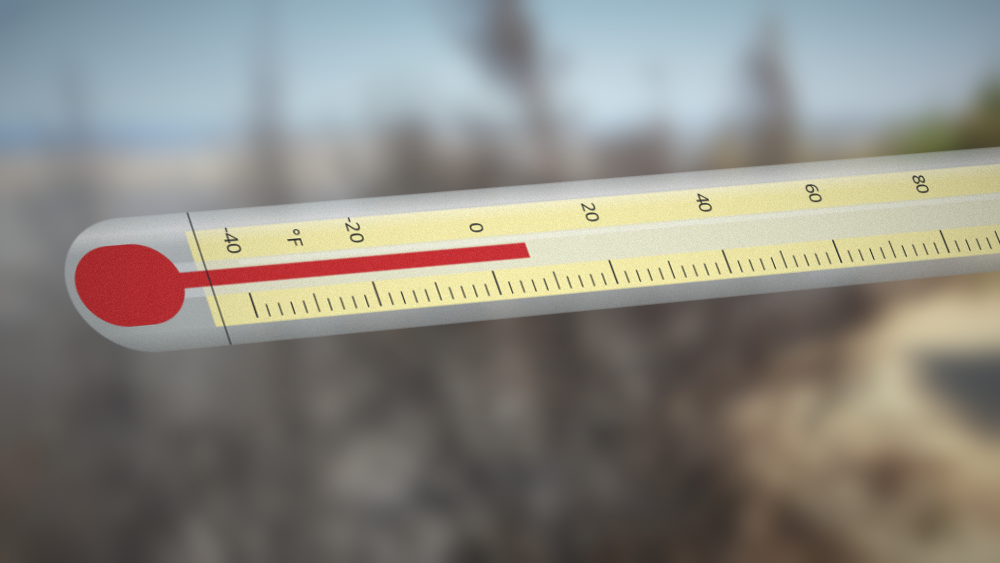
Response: {"value": 7, "unit": "°F"}
